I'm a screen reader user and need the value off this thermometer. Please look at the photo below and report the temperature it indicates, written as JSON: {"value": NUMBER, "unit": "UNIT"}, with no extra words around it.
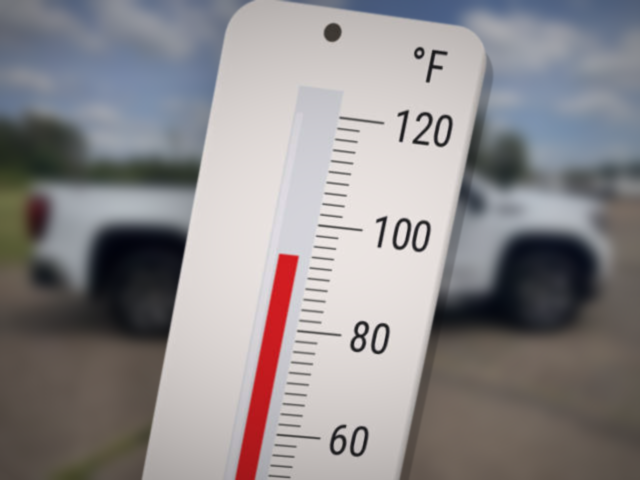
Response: {"value": 94, "unit": "°F"}
